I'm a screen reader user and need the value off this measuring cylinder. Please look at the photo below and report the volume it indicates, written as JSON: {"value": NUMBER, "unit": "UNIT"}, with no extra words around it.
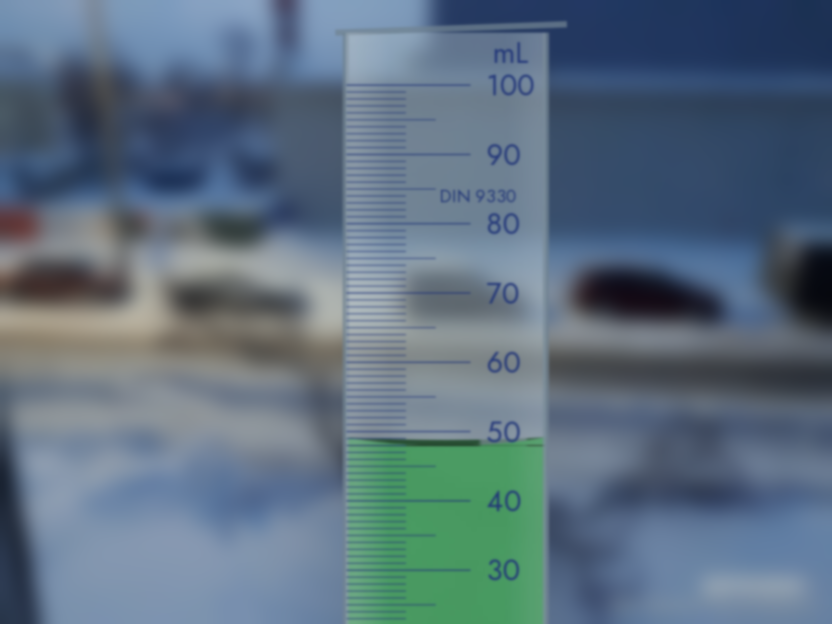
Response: {"value": 48, "unit": "mL"}
